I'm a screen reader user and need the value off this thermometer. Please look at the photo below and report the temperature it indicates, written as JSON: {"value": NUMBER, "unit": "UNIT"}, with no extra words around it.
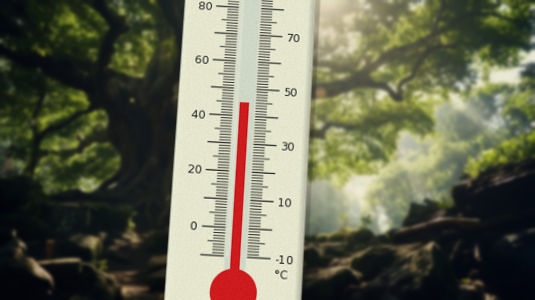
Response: {"value": 45, "unit": "°C"}
